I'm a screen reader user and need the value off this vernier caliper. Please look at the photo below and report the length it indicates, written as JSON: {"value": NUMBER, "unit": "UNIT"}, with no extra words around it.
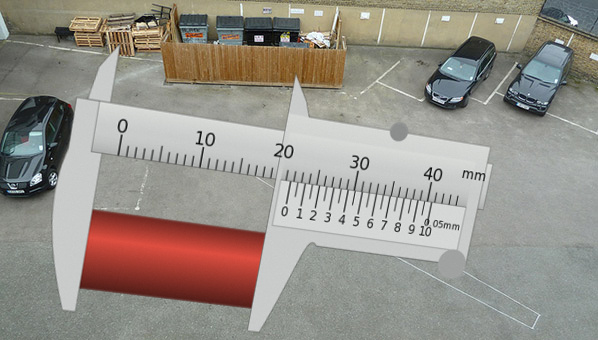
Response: {"value": 21.6, "unit": "mm"}
